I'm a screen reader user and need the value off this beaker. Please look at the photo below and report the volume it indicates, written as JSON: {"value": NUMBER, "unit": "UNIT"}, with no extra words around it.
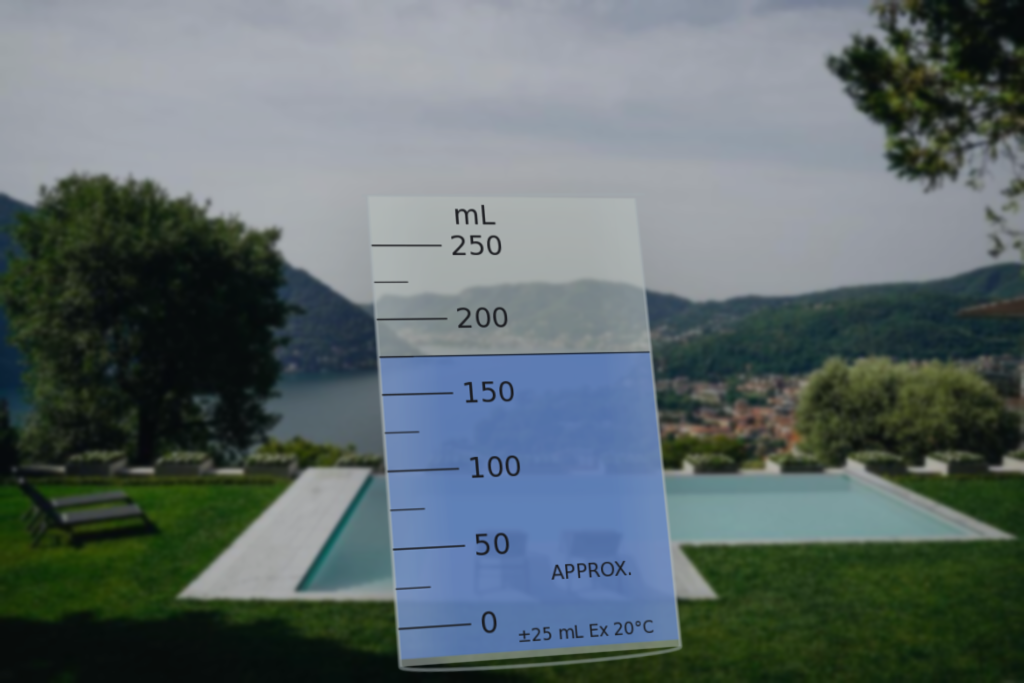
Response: {"value": 175, "unit": "mL"}
